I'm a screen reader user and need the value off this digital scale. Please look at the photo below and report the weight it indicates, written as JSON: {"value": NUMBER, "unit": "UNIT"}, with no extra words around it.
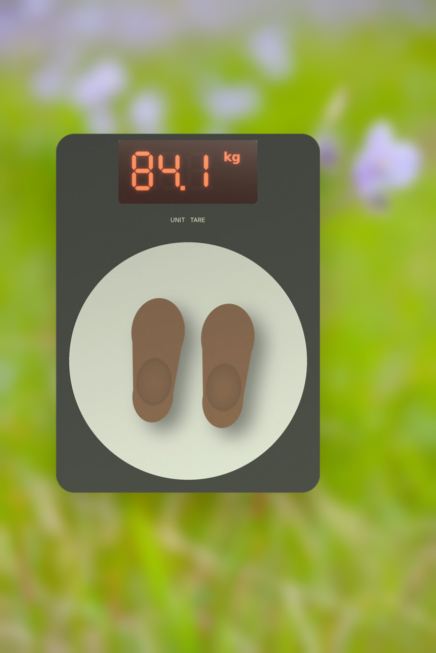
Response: {"value": 84.1, "unit": "kg"}
